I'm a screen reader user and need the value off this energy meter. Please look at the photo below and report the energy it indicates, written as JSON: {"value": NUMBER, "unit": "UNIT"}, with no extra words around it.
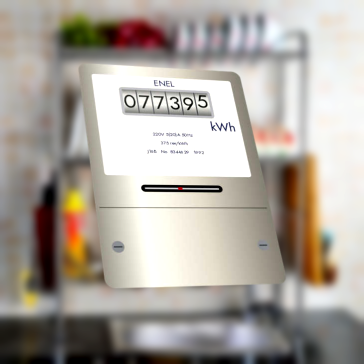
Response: {"value": 77395, "unit": "kWh"}
